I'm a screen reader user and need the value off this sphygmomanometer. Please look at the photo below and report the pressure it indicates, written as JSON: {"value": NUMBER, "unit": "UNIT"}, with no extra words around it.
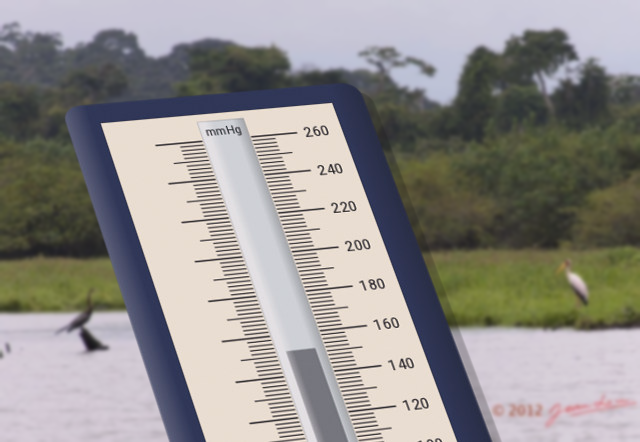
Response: {"value": 152, "unit": "mmHg"}
